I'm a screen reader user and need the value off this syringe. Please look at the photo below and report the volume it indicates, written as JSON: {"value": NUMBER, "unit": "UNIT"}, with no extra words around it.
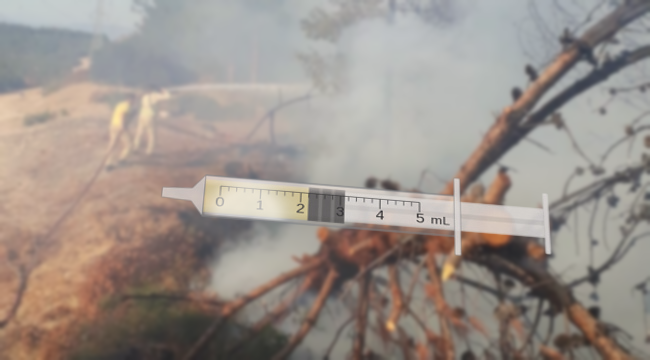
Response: {"value": 2.2, "unit": "mL"}
